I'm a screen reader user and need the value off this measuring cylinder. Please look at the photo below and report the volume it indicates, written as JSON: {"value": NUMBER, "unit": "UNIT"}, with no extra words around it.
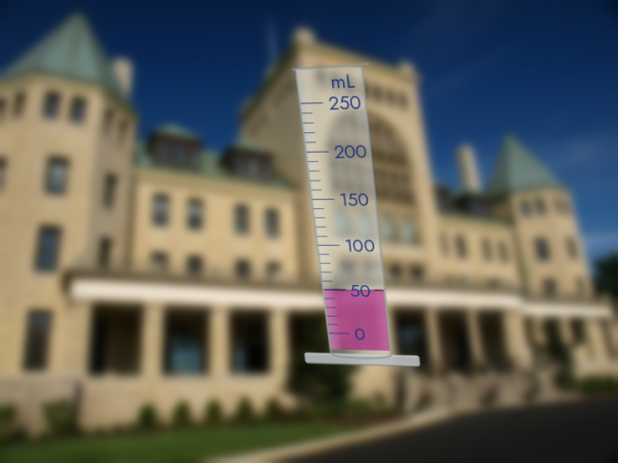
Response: {"value": 50, "unit": "mL"}
